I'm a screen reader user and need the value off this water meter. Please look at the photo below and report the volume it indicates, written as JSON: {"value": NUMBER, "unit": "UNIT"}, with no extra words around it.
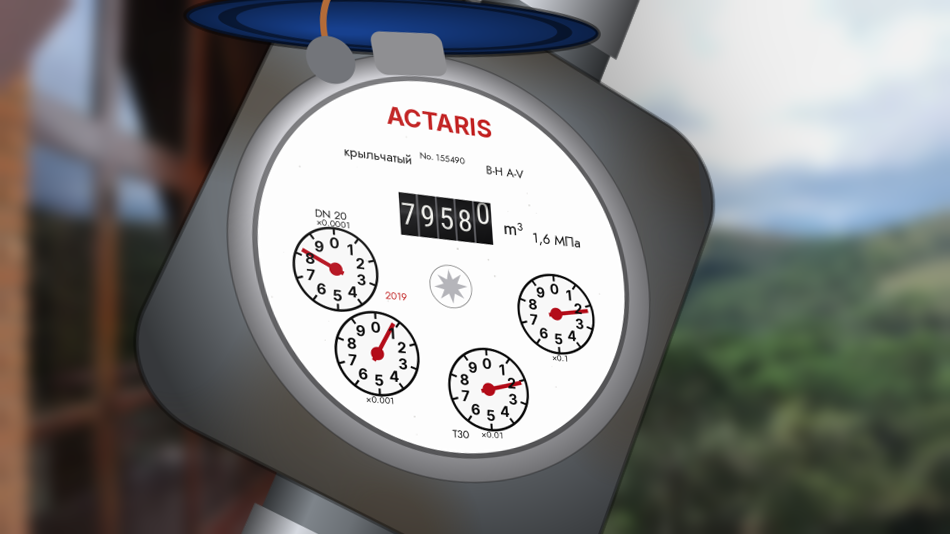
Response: {"value": 79580.2208, "unit": "m³"}
